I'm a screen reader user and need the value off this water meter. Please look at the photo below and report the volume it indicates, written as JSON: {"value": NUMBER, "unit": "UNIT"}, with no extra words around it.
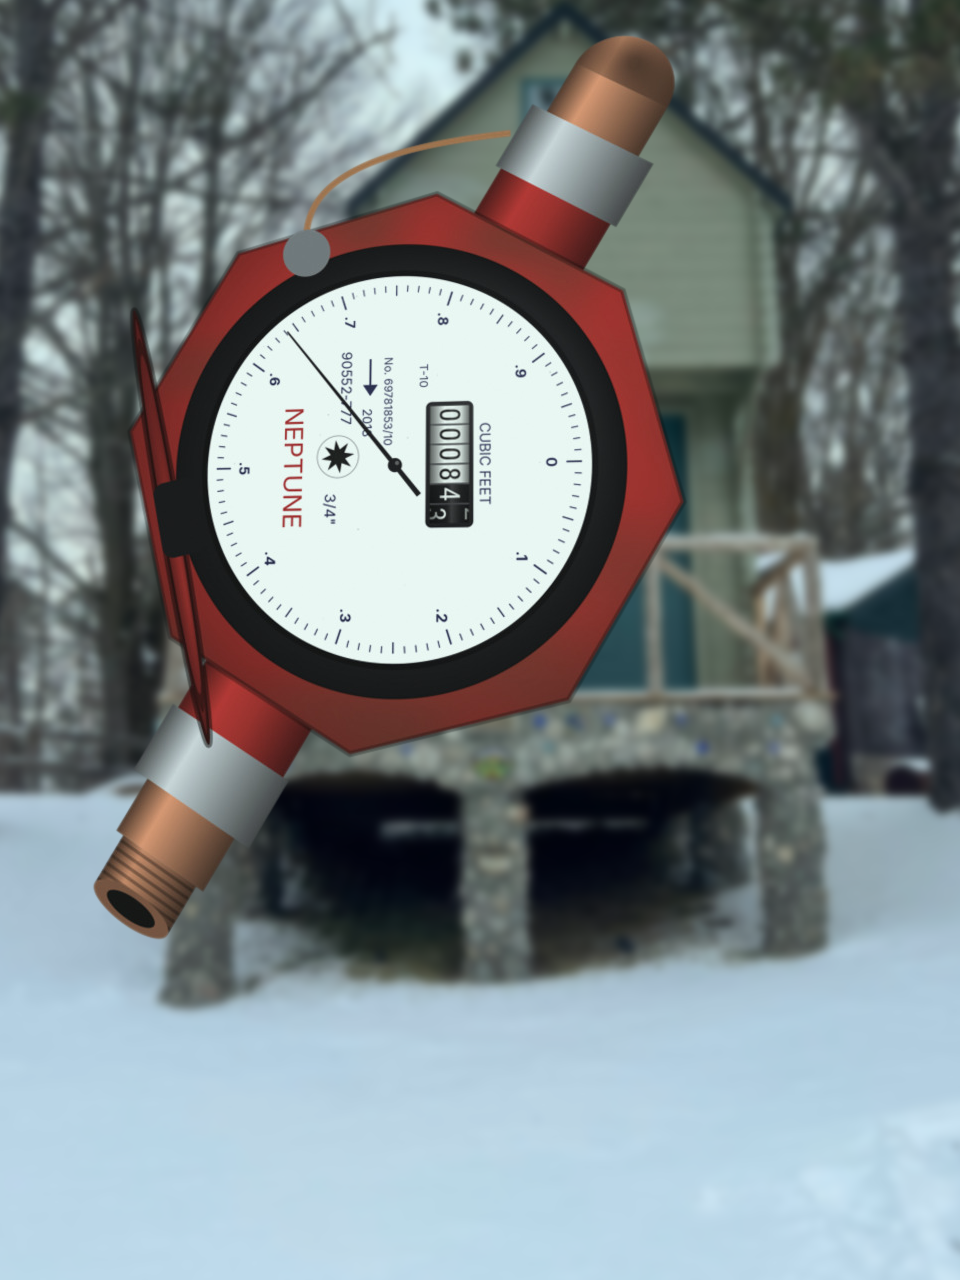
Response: {"value": 842.64, "unit": "ft³"}
